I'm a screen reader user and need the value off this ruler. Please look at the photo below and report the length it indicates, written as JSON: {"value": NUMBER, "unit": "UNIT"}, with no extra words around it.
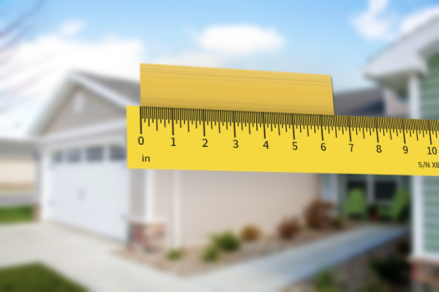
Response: {"value": 6.5, "unit": "in"}
